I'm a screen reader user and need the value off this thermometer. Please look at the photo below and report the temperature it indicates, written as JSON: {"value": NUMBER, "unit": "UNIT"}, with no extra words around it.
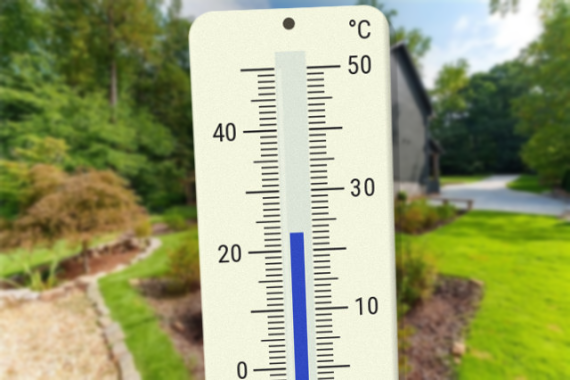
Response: {"value": 23, "unit": "°C"}
